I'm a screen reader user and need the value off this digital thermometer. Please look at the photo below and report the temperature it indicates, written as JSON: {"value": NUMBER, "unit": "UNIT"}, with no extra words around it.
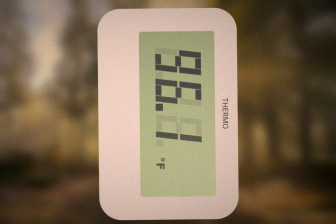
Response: {"value": 96.1, "unit": "°F"}
